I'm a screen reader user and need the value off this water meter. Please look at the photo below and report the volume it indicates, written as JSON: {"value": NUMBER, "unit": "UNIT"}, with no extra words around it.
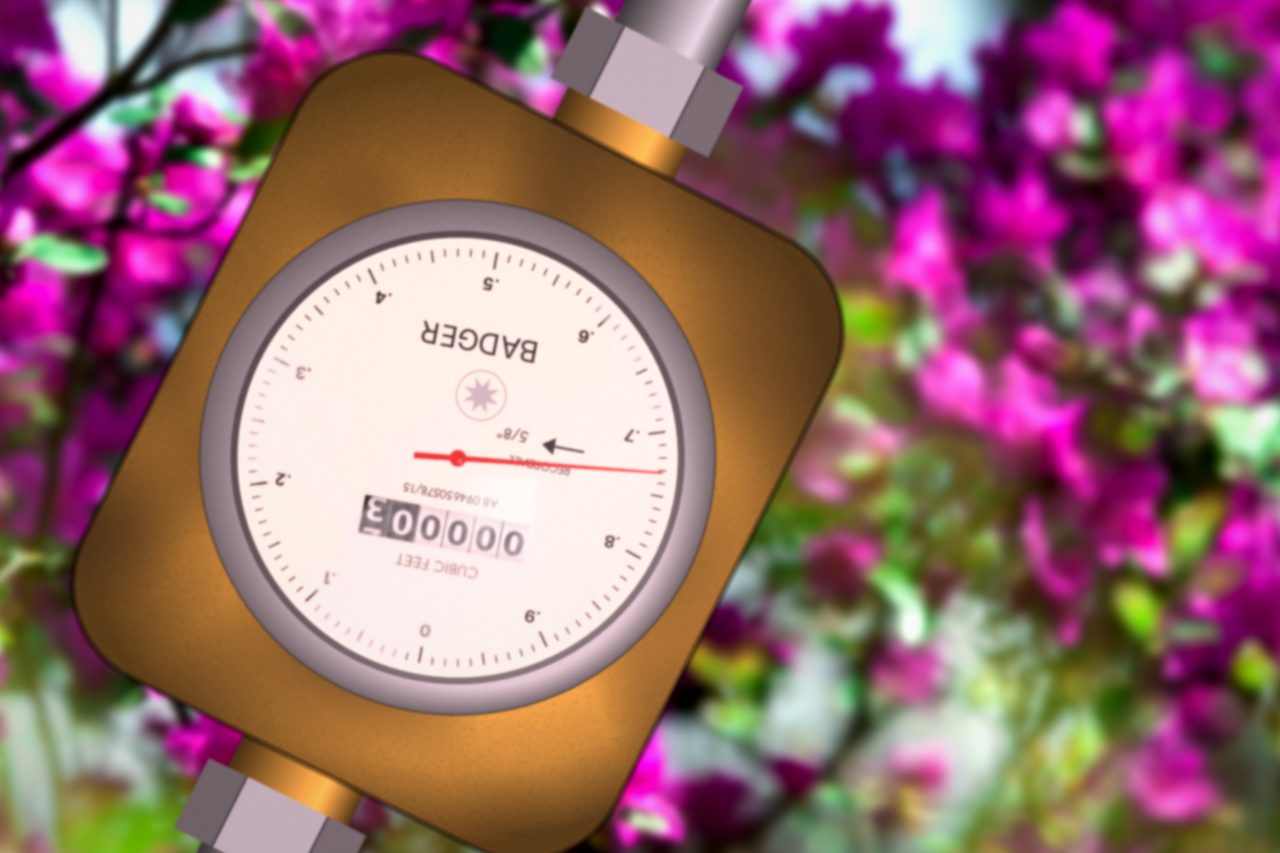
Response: {"value": 2.73, "unit": "ft³"}
